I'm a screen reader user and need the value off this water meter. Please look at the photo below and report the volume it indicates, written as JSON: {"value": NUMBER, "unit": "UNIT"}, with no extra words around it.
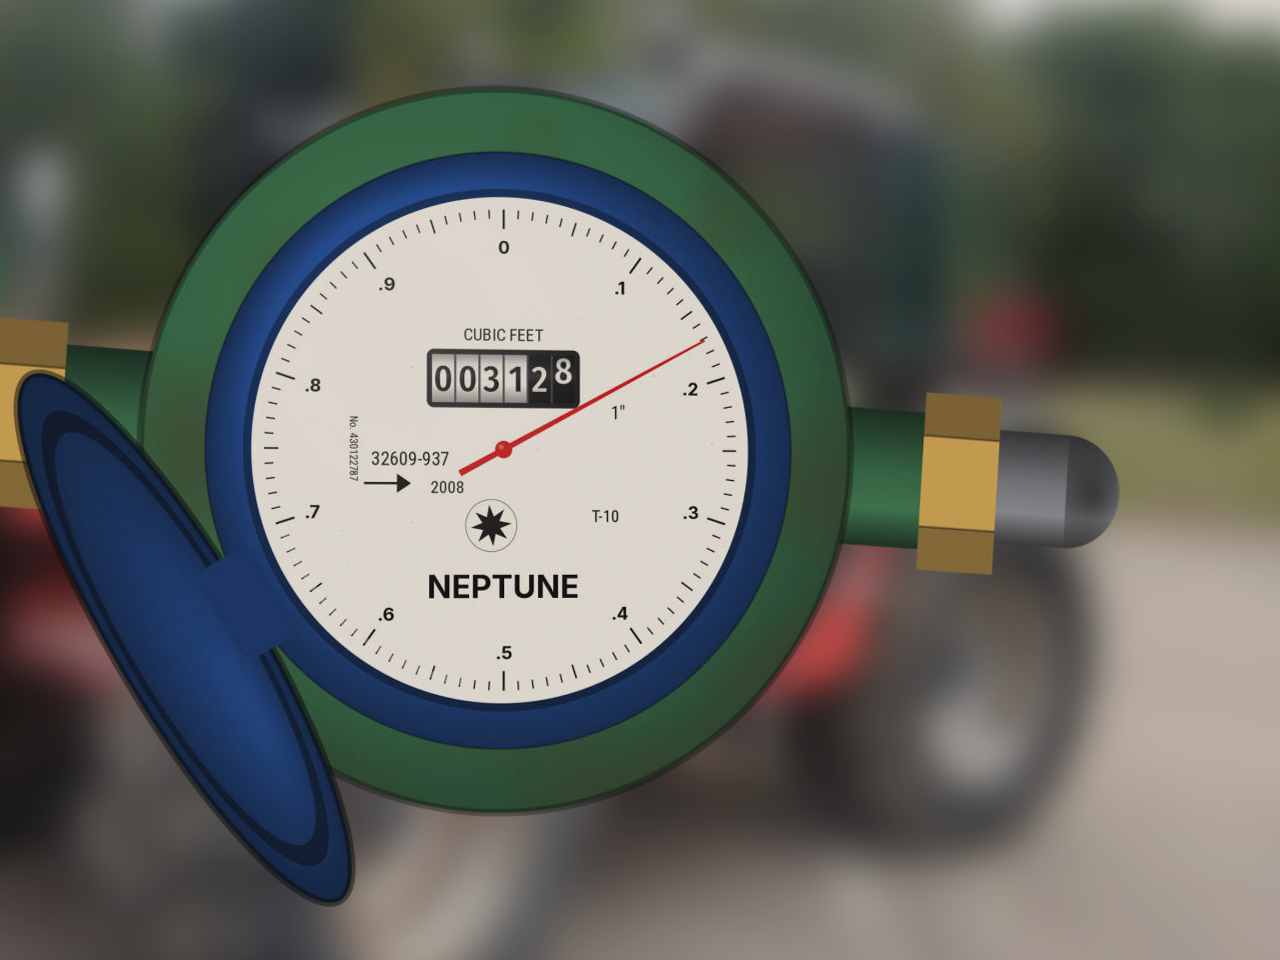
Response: {"value": 3128.17, "unit": "ft³"}
